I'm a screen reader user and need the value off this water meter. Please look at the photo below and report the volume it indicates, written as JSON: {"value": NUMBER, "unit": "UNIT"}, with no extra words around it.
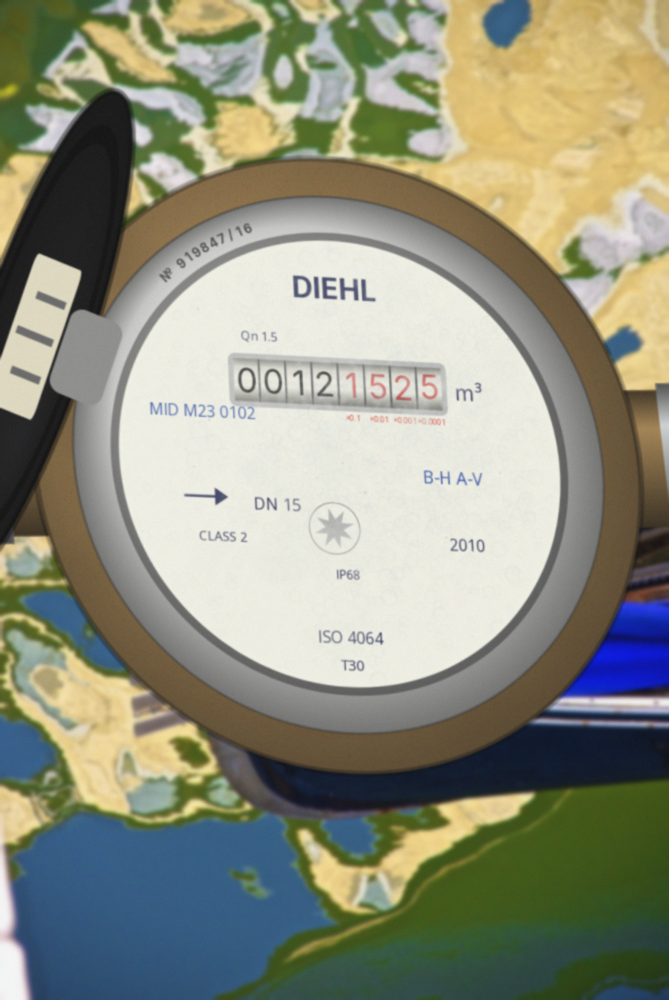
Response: {"value": 12.1525, "unit": "m³"}
